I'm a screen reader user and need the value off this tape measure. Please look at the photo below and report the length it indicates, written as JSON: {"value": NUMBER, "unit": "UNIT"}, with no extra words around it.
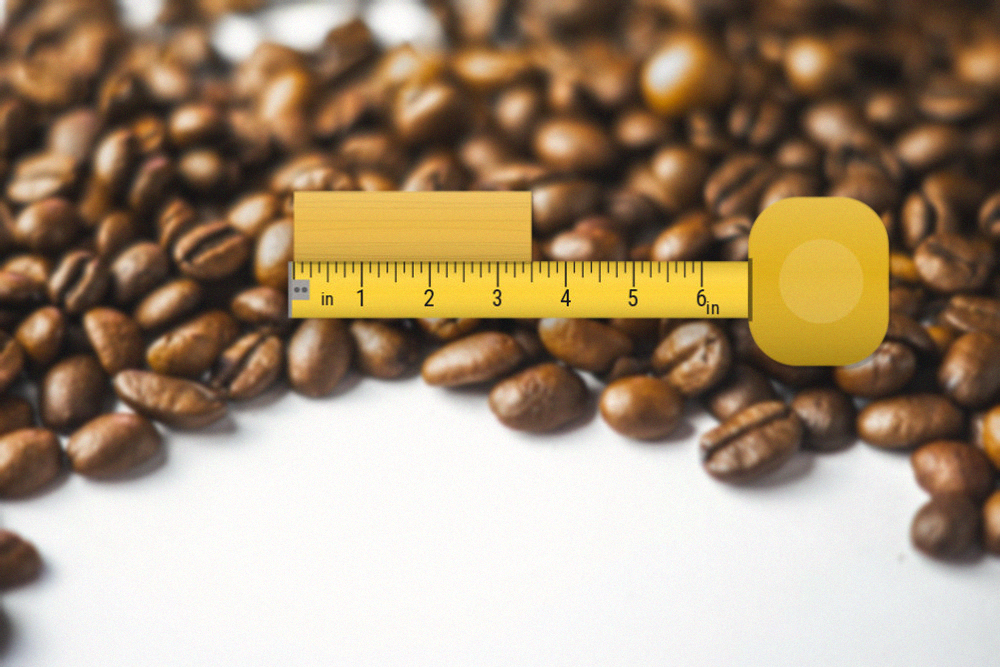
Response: {"value": 3.5, "unit": "in"}
